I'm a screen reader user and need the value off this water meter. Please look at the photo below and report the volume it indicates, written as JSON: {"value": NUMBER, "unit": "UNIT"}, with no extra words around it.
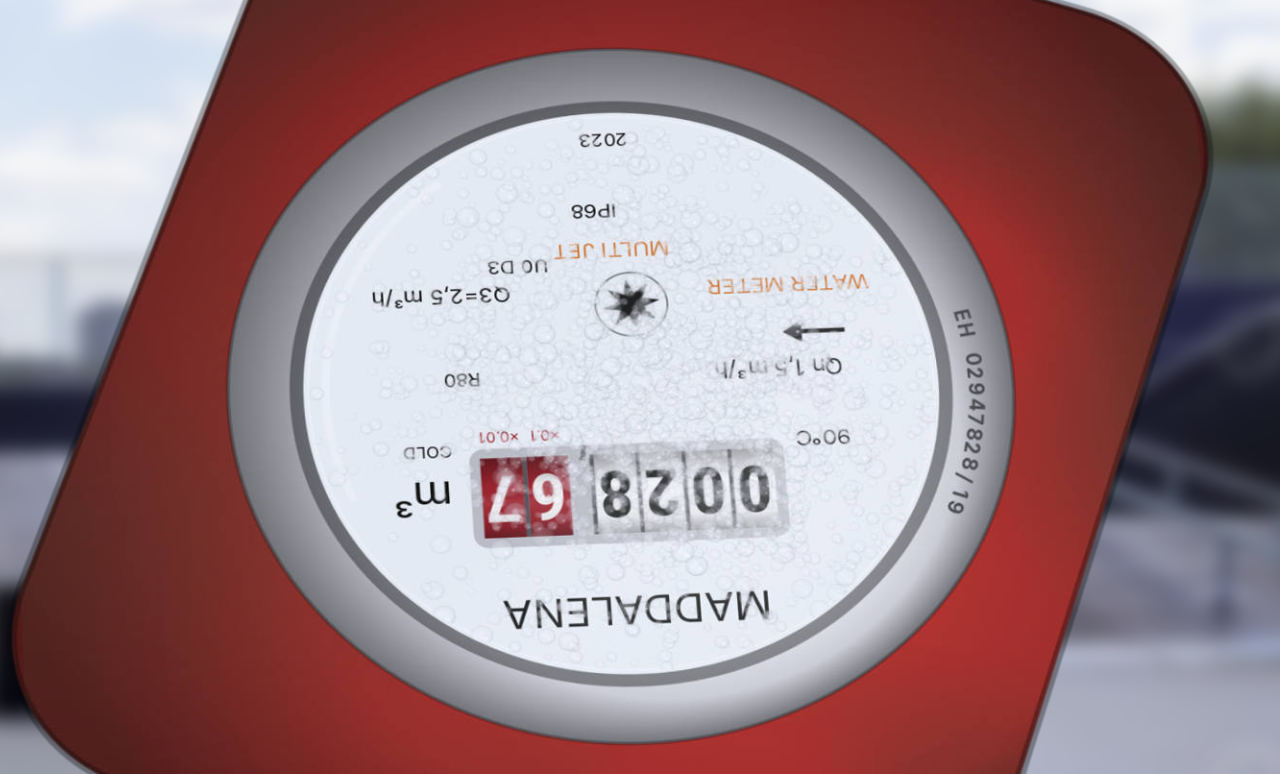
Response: {"value": 28.67, "unit": "m³"}
